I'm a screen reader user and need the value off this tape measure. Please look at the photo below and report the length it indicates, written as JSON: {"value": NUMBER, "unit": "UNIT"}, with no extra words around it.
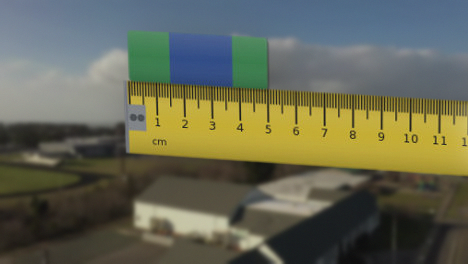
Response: {"value": 5, "unit": "cm"}
